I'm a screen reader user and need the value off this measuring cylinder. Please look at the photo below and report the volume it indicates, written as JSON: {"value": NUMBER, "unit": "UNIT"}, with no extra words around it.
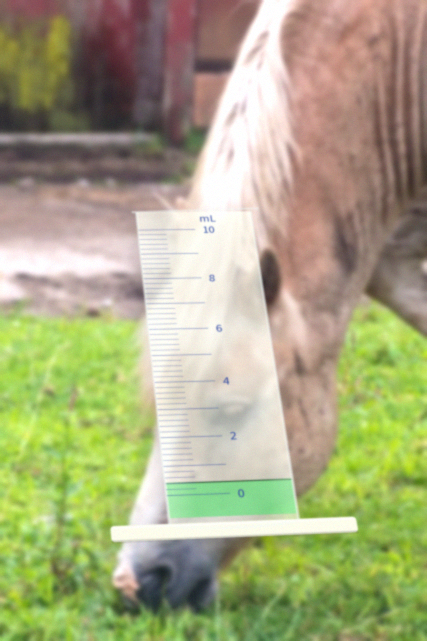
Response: {"value": 0.4, "unit": "mL"}
